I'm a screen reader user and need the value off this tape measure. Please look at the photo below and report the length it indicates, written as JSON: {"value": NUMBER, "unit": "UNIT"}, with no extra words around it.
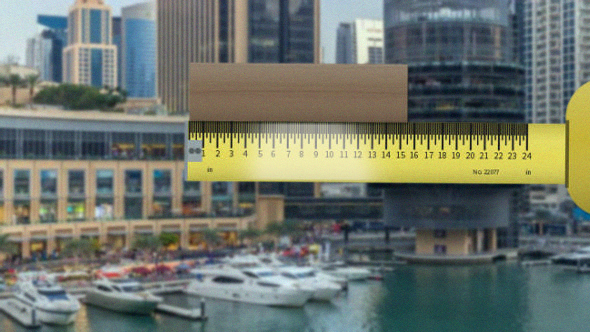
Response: {"value": 15.5, "unit": "in"}
